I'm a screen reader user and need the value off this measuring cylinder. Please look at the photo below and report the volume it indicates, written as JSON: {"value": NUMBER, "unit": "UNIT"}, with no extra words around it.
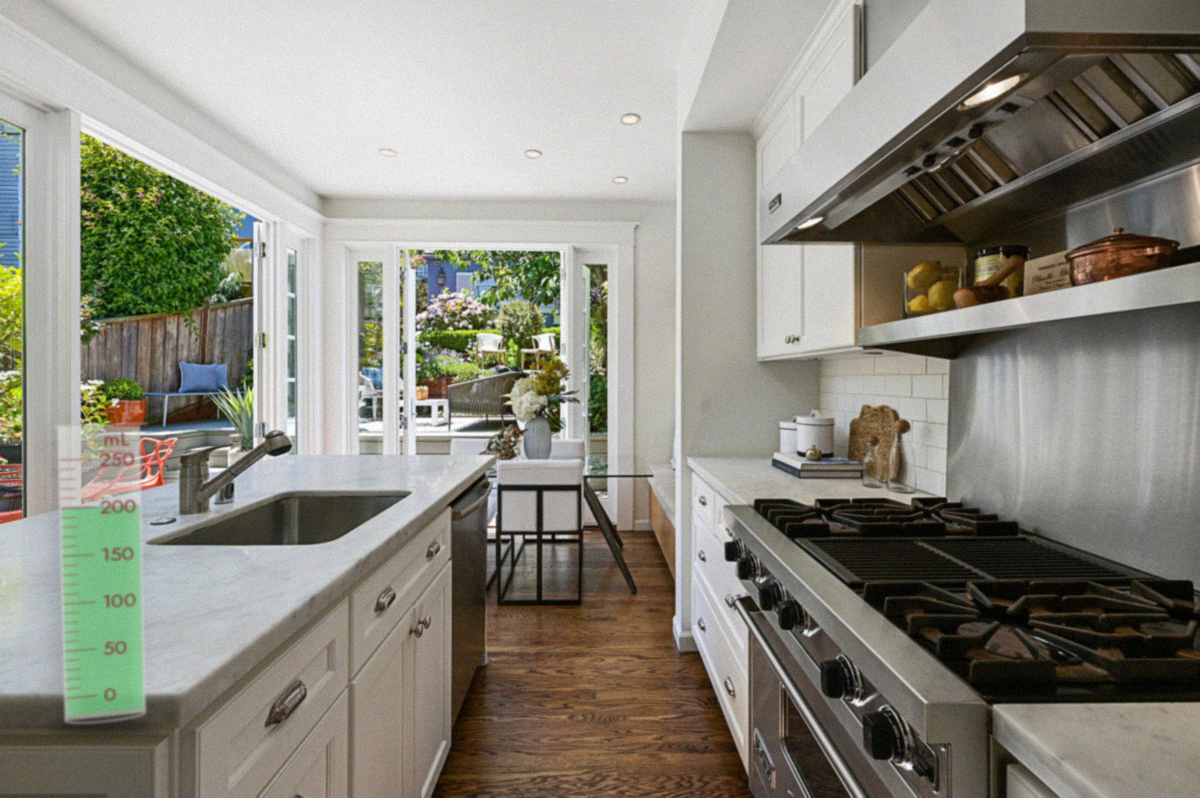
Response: {"value": 200, "unit": "mL"}
